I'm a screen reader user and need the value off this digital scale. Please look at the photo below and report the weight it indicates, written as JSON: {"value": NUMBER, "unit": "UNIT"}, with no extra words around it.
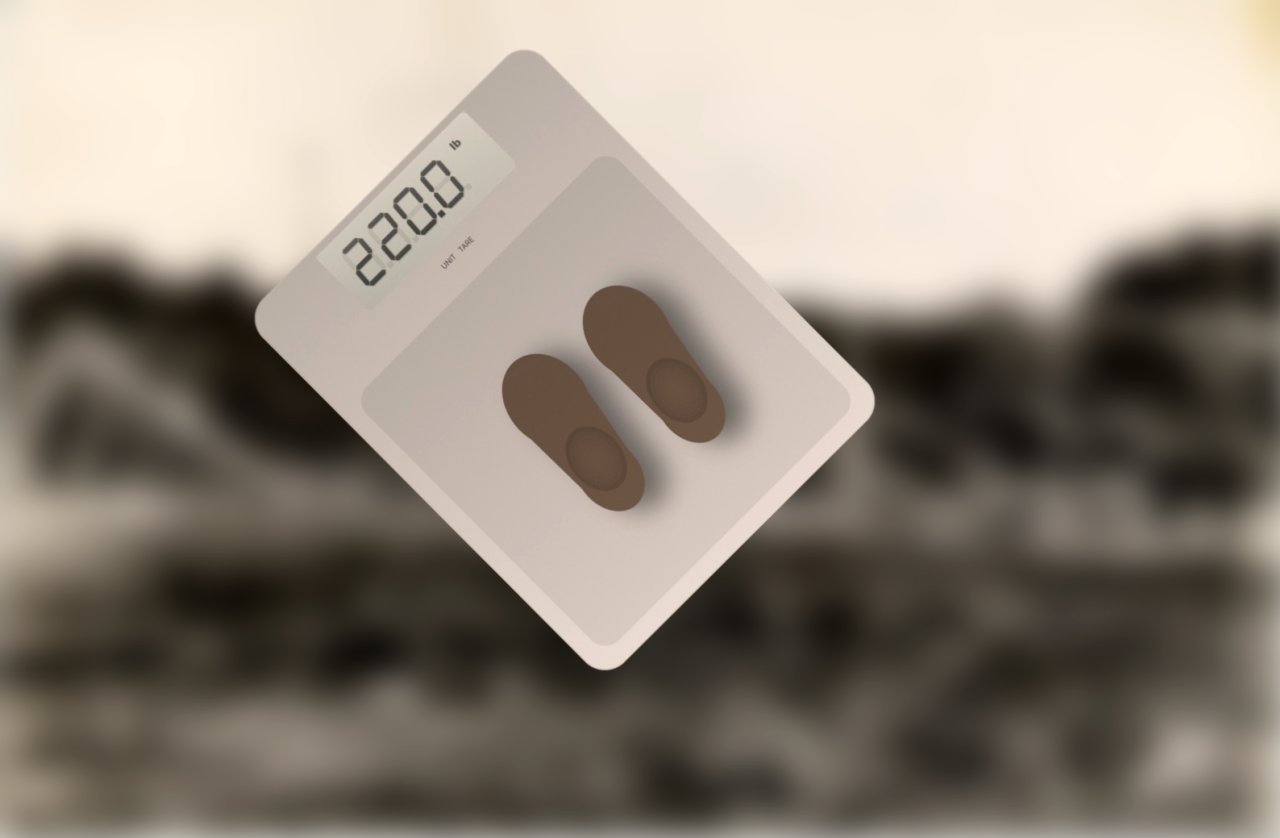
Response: {"value": 220.0, "unit": "lb"}
